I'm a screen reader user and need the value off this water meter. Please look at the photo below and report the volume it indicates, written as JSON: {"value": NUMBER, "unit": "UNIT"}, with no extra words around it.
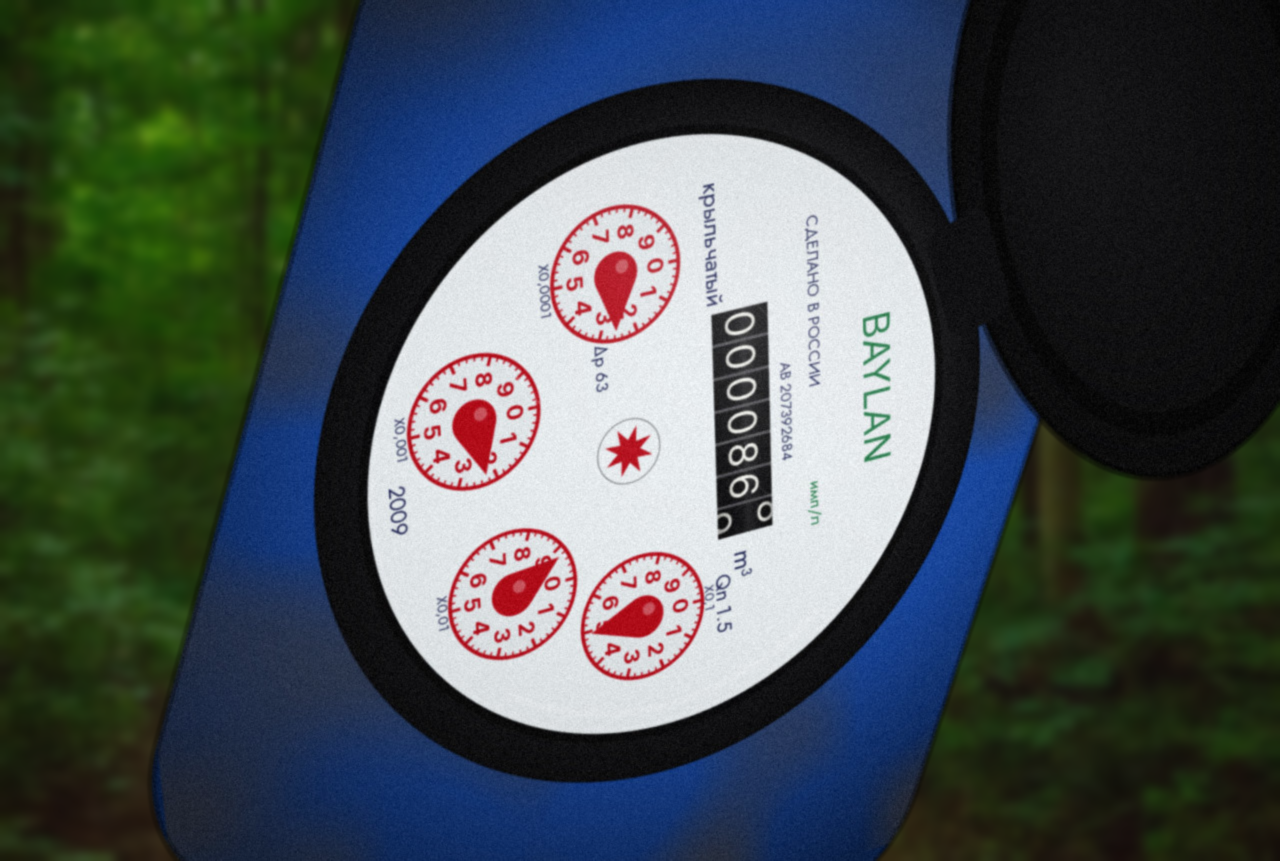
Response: {"value": 868.4922, "unit": "m³"}
